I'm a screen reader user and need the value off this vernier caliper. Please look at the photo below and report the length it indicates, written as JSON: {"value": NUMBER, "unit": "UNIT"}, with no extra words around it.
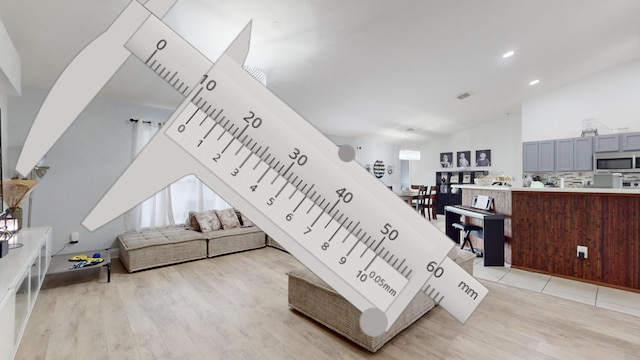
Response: {"value": 11.8, "unit": "mm"}
